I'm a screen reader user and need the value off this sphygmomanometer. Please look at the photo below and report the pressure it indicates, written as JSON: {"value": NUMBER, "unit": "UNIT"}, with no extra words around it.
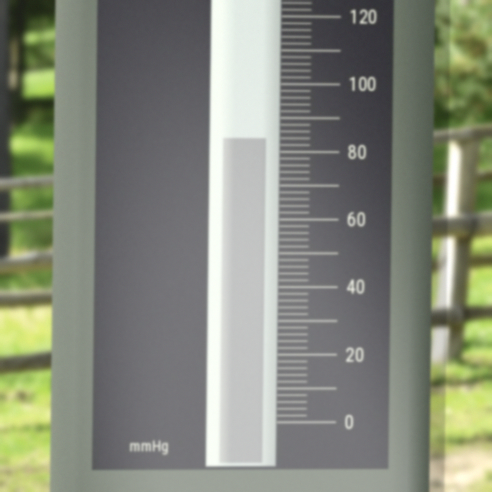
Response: {"value": 84, "unit": "mmHg"}
